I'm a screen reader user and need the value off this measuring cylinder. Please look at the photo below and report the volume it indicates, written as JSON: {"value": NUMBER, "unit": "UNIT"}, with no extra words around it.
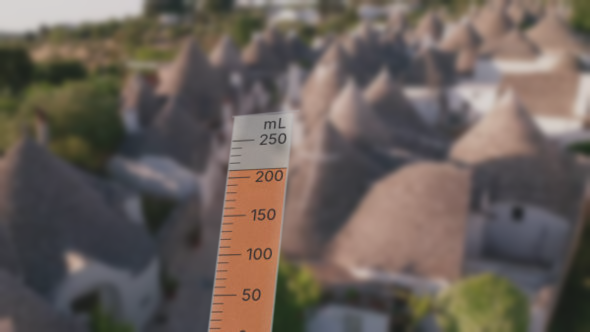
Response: {"value": 210, "unit": "mL"}
